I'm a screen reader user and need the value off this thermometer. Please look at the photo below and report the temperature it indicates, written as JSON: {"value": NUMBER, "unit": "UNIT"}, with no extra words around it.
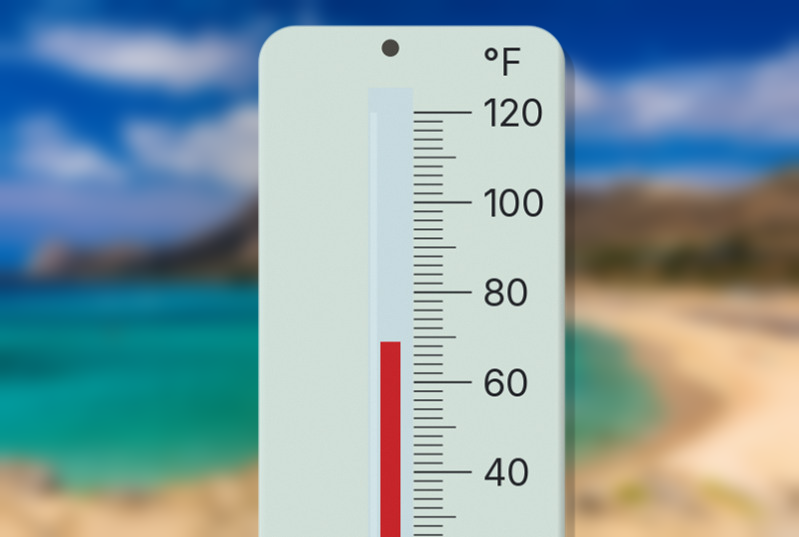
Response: {"value": 69, "unit": "°F"}
